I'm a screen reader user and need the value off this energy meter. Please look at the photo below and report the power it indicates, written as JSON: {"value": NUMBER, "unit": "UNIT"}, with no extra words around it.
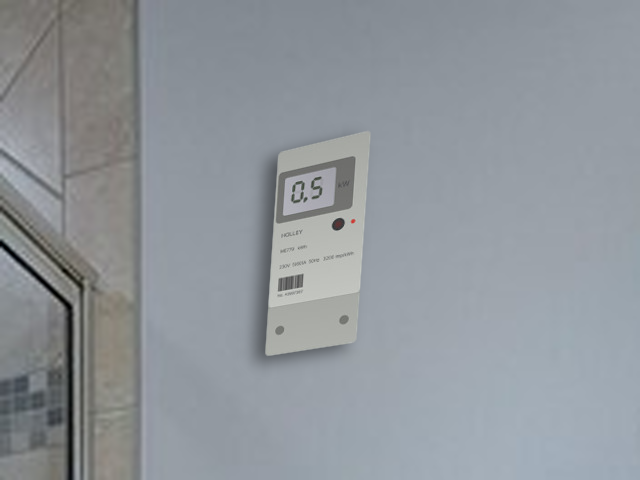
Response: {"value": 0.5, "unit": "kW"}
